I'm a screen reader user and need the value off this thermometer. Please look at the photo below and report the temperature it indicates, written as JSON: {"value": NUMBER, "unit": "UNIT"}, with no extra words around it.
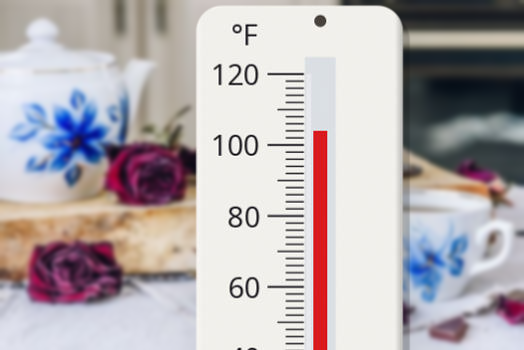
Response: {"value": 104, "unit": "°F"}
